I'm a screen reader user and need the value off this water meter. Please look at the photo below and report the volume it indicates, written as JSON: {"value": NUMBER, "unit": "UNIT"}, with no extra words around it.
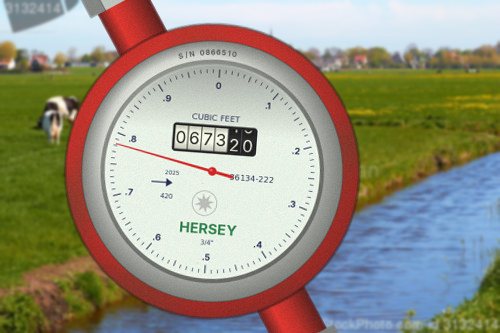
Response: {"value": 67319.78, "unit": "ft³"}
